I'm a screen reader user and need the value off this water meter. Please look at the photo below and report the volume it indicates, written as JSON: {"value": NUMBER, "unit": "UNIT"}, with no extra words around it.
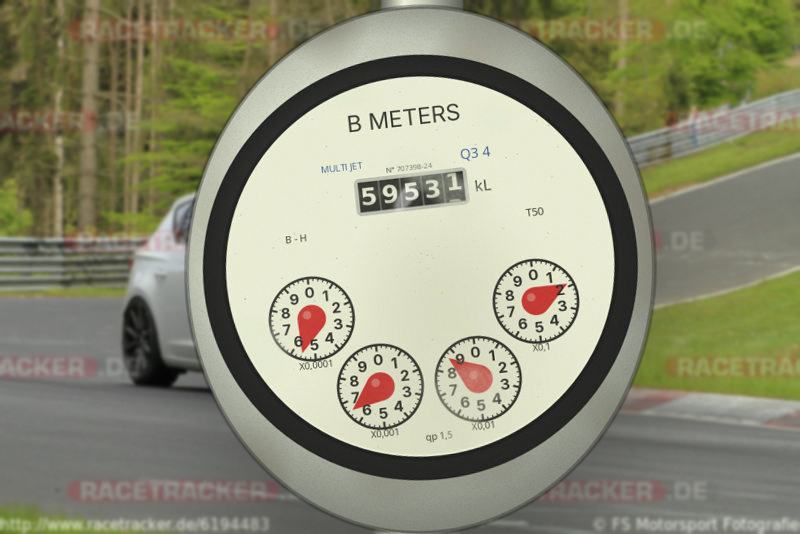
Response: {"value": 59531.1865, "unit": "kL"}
